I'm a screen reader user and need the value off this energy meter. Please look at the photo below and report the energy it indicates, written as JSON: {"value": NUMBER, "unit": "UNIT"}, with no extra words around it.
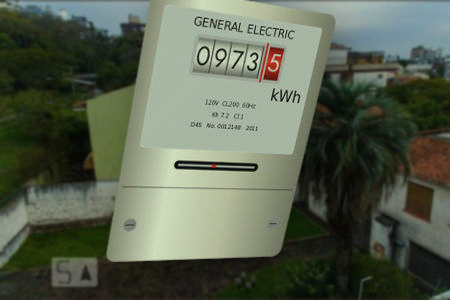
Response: {"value": 973.5, "unit": "kWh"}
